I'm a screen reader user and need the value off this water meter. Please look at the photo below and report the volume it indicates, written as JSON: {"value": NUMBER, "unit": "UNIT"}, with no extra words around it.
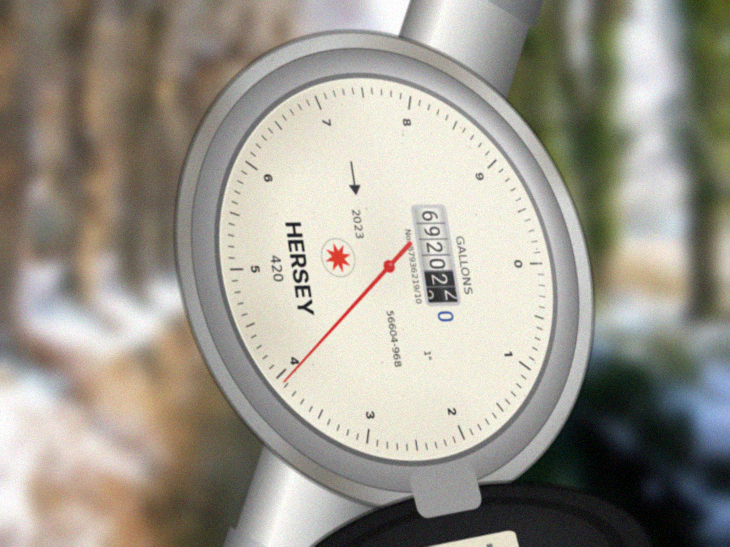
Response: {"value": 6920223.9, "unit": "gal"}
